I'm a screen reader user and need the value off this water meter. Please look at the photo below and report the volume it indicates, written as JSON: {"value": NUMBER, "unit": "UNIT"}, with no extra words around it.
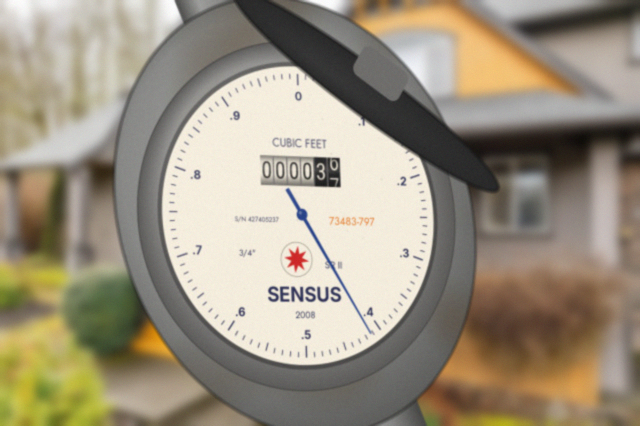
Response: {"value": 36.41, "unit": "ft³"}
